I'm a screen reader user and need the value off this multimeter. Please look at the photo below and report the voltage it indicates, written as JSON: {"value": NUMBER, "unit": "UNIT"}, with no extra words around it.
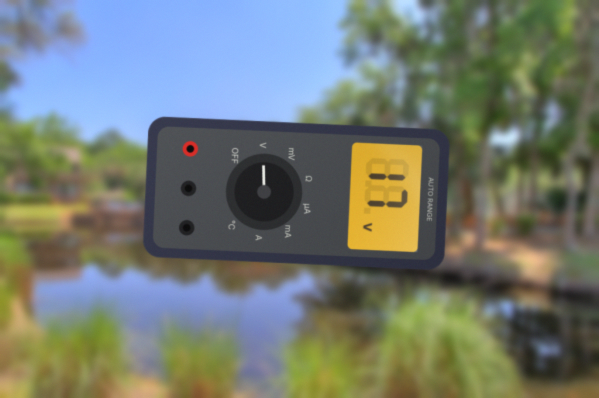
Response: {"value": 17, "unit": "V"}
